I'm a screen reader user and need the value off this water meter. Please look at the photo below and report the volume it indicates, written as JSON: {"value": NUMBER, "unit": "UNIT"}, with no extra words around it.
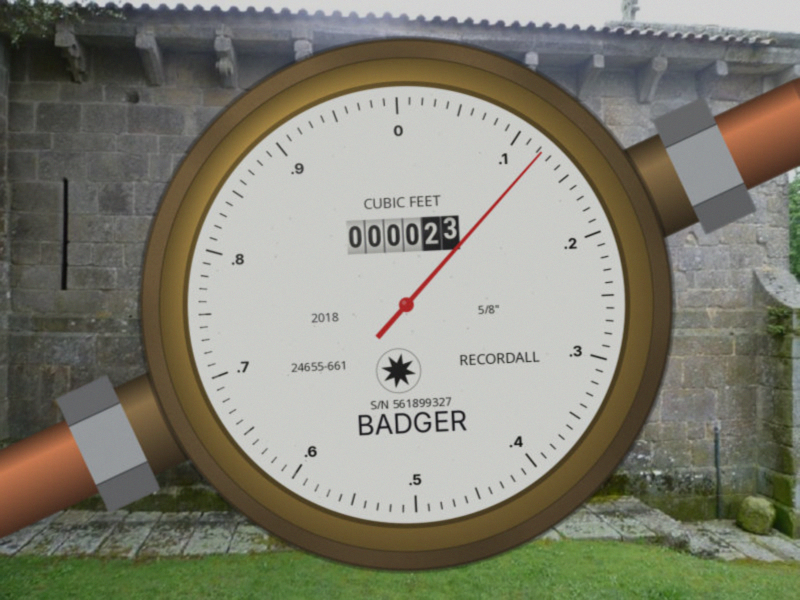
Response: {"value": 23.12, "unit": "ft³"}
